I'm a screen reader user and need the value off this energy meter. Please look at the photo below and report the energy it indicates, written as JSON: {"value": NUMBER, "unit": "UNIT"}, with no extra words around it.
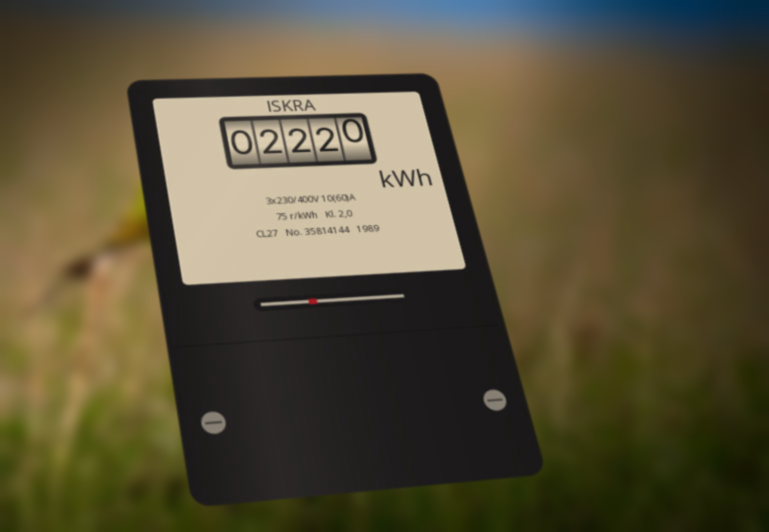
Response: {"value": 2220, "unit": "kWh"}
